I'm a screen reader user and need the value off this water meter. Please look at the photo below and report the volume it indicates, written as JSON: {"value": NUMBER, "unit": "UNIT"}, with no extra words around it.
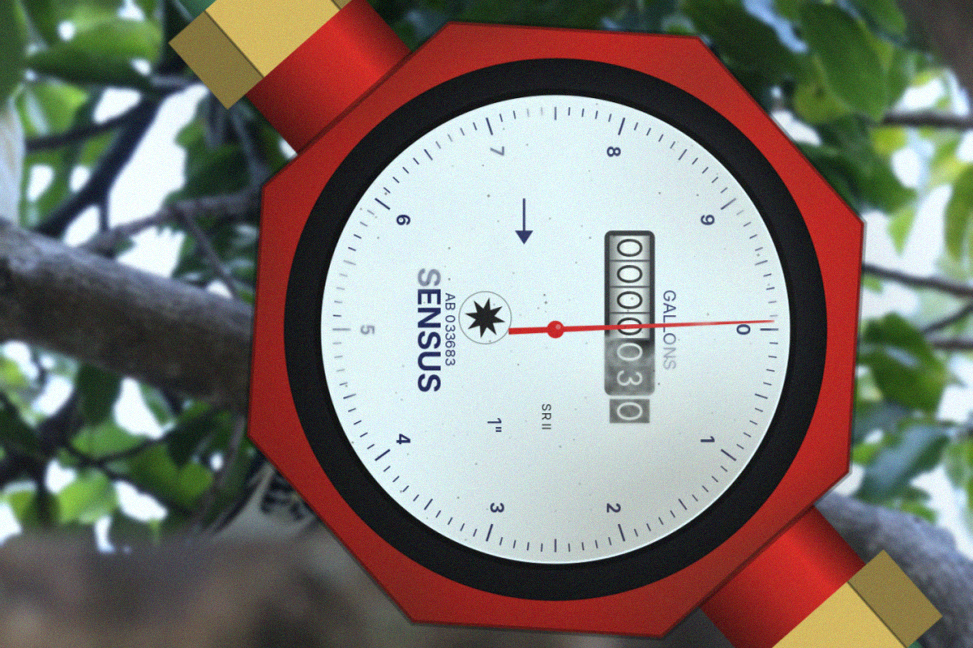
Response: {"value": 29.9, "unit": "gal"}
